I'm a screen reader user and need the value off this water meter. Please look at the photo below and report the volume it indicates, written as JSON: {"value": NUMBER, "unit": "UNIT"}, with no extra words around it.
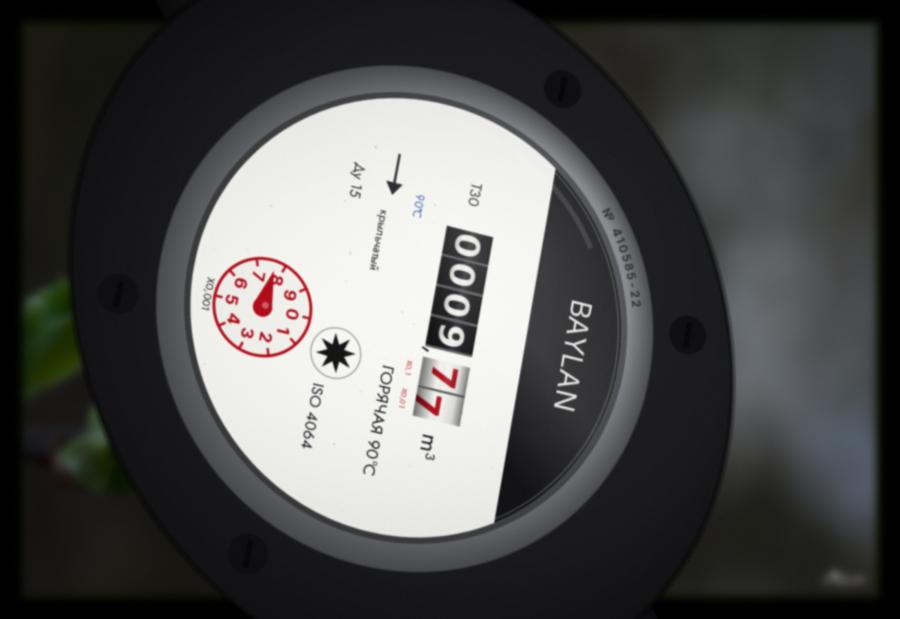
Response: {"value": 9.767, "unit": "m³"}
